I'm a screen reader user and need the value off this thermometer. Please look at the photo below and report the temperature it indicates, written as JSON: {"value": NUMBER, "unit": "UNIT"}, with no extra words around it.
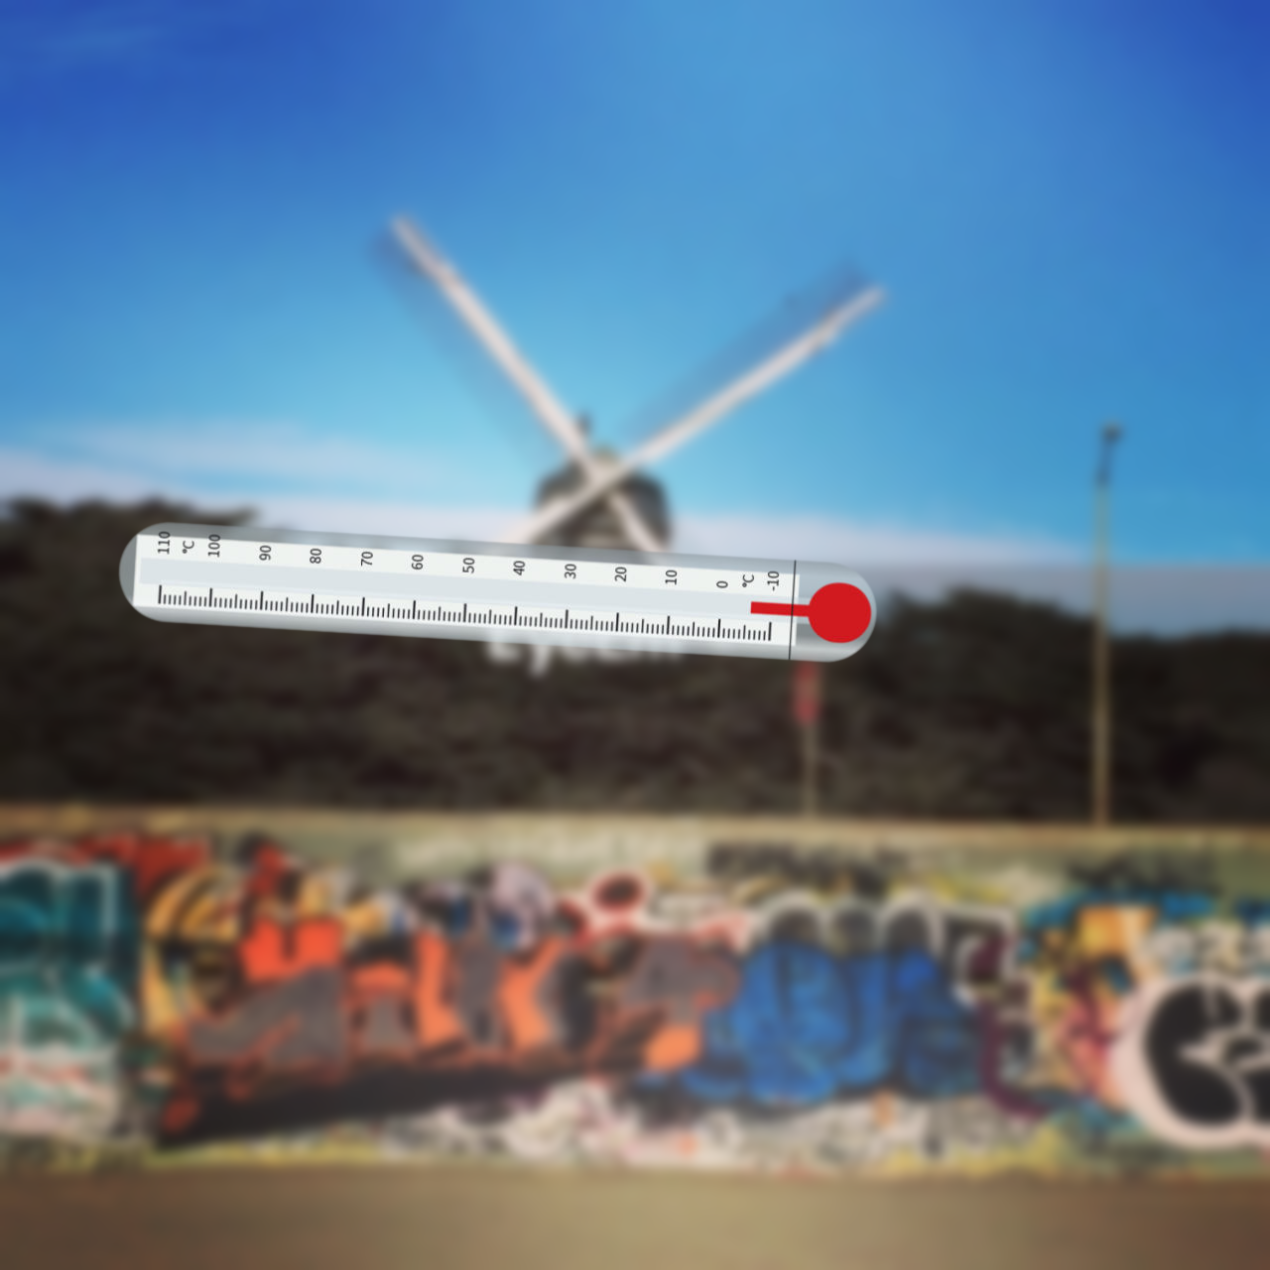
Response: {"value": -6, "unit": "°C"}
